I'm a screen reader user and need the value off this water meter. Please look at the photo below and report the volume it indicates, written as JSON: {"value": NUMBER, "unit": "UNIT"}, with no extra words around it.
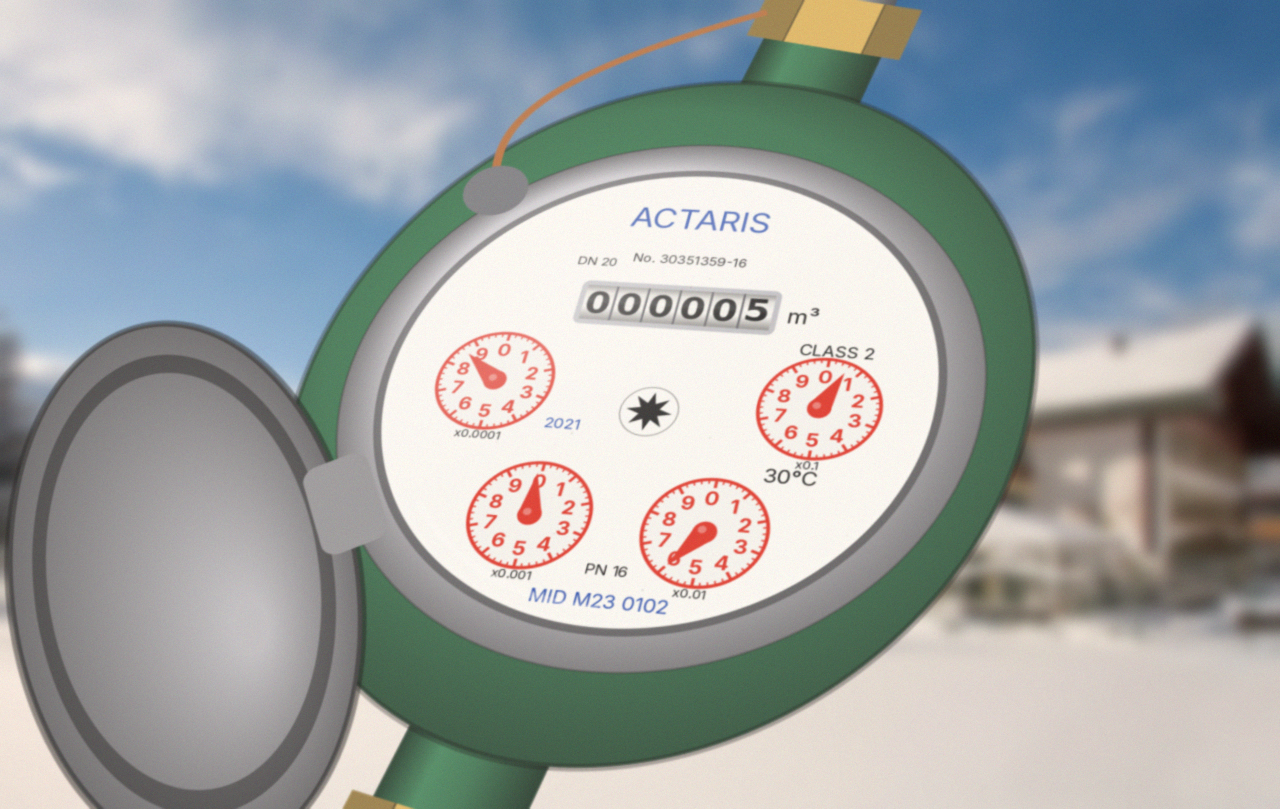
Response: {"value": 5.0598, "unit": "m³"}
